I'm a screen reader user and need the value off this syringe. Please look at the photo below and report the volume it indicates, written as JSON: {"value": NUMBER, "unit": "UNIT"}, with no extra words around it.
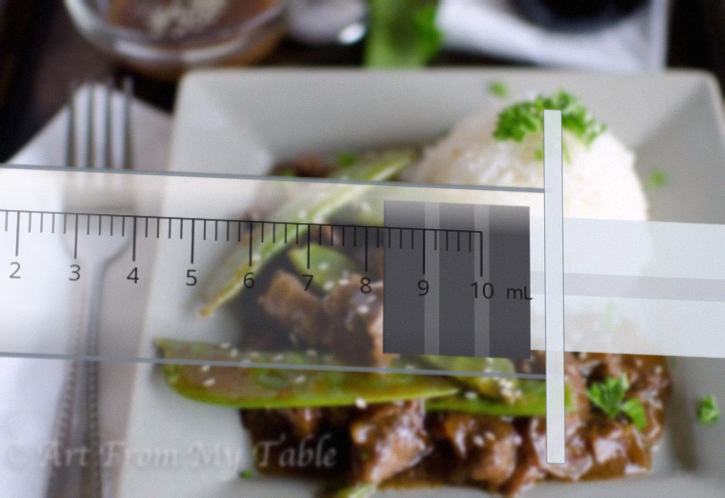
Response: {"value": 8.3, "unit": "mL"}
